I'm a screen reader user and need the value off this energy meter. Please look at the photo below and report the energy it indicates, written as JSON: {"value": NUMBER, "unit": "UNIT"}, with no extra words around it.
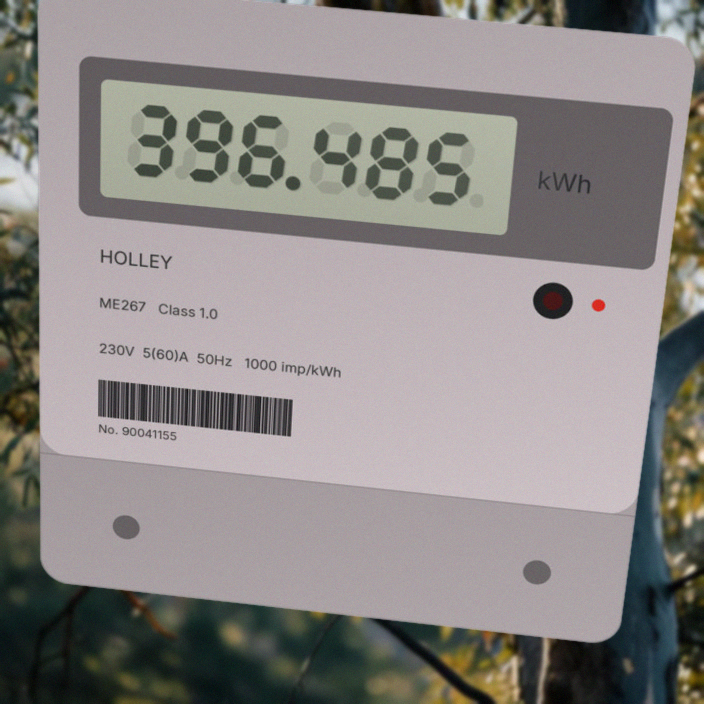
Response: {"value": 396.485, "unit": "kWh"}
